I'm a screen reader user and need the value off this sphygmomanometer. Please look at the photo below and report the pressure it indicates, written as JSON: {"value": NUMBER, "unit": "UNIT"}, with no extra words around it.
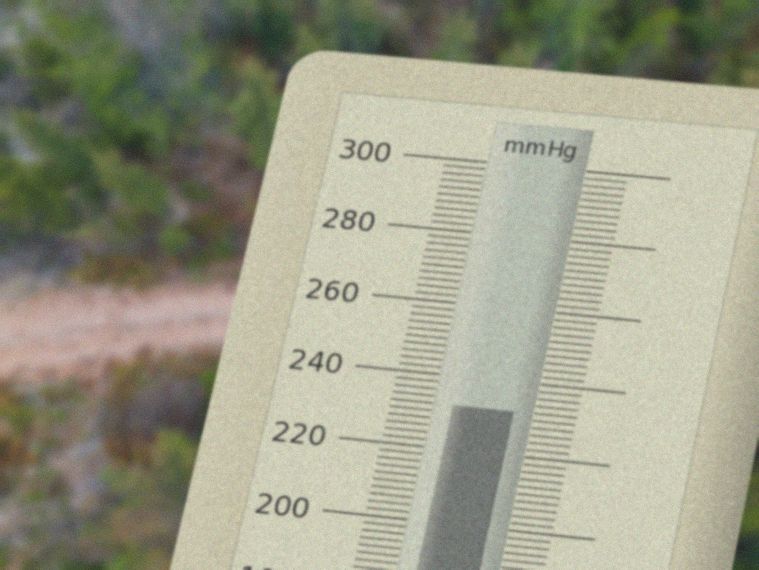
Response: {"value": 232, "unit": "mmHg"}
